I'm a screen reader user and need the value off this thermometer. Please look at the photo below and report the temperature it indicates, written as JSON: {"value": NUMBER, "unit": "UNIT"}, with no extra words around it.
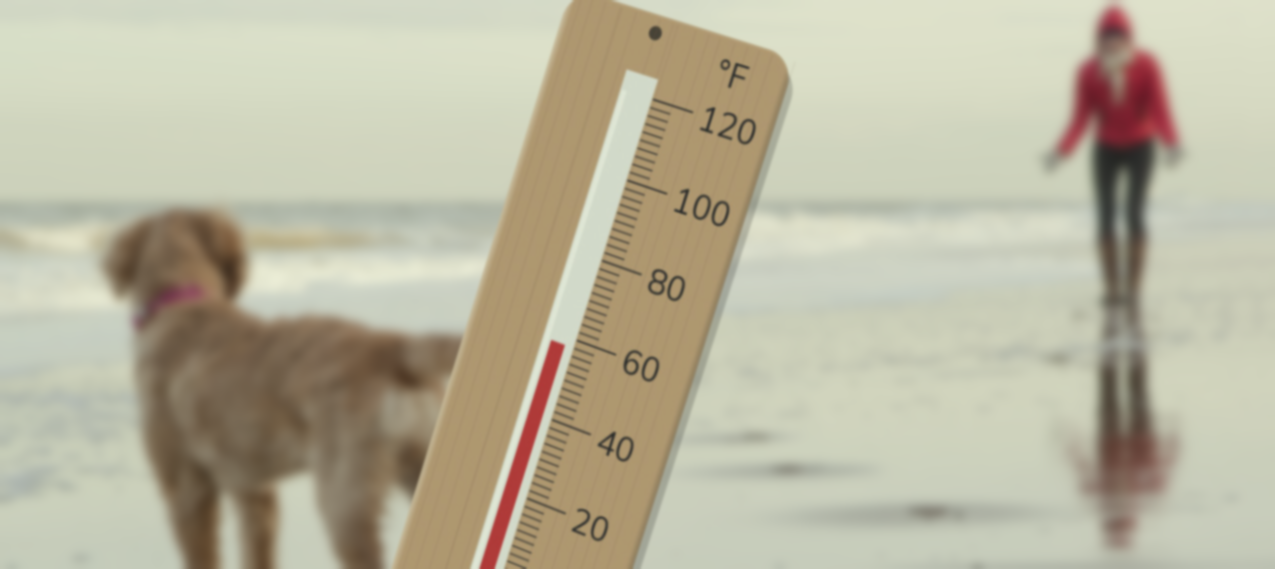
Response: {"value": 58, "unit": "°F"}
